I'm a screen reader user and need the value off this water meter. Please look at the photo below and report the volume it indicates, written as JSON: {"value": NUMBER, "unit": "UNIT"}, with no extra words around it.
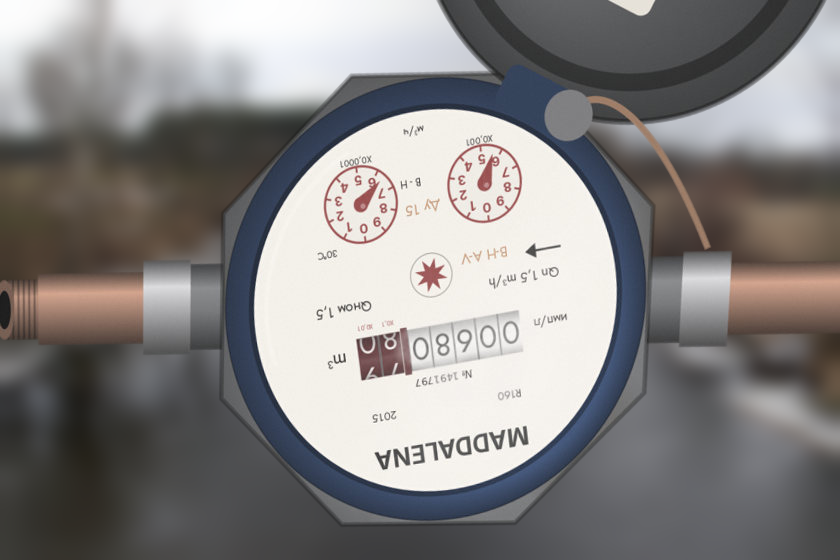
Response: {"value": 680.7956, "unit": "m³"}
